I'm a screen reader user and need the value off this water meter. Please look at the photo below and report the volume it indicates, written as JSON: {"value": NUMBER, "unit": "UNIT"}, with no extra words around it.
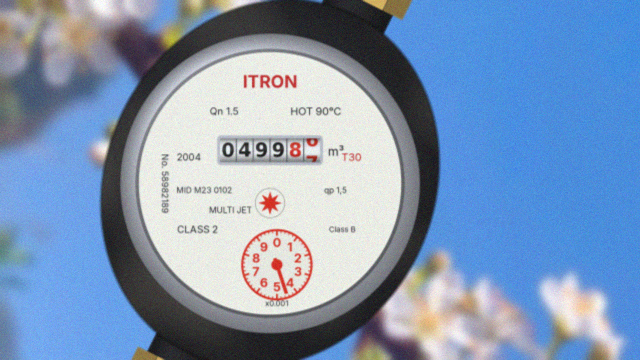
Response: {"value": 499.864, "unit": "m³"}
